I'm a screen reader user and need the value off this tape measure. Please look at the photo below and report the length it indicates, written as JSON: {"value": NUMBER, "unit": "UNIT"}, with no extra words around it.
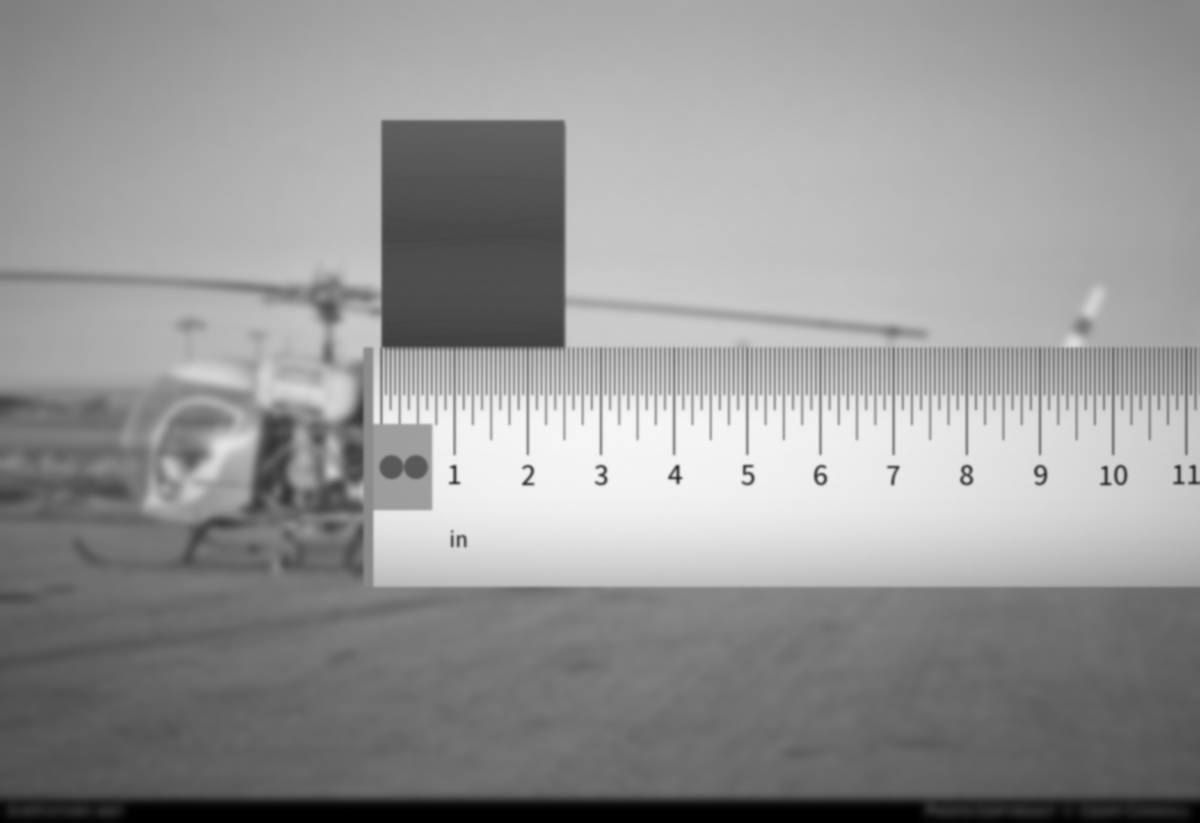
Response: {"value": 2.5, "unit": "in"}
